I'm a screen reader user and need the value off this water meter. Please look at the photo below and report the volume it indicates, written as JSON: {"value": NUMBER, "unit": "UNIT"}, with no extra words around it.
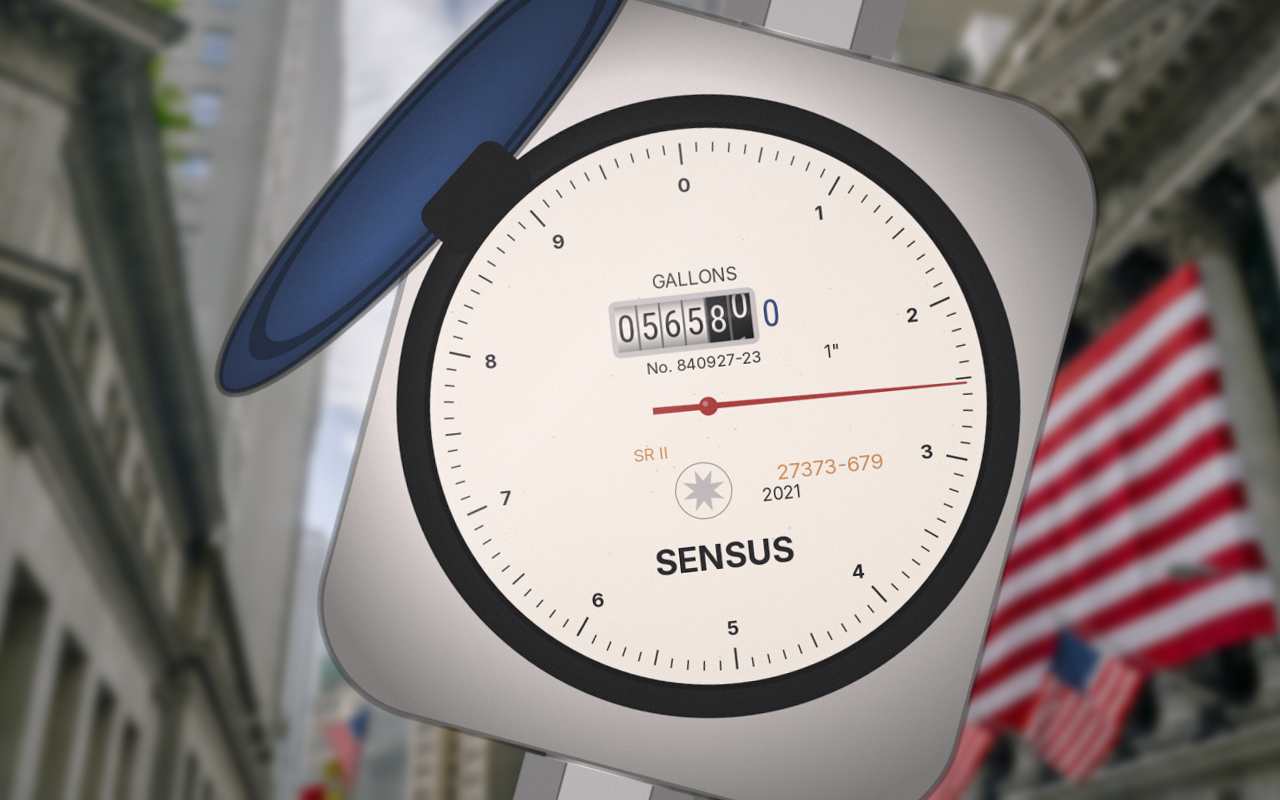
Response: {"value": 565802.5, "unit": "gal"}
